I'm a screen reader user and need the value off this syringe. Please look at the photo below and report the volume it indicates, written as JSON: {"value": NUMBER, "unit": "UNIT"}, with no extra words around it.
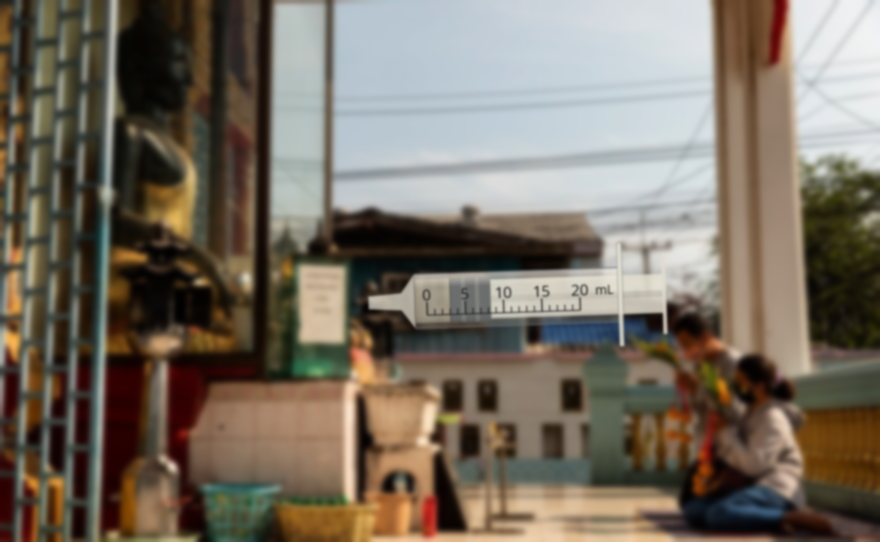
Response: {"value": 3, "unit": "mL"}
